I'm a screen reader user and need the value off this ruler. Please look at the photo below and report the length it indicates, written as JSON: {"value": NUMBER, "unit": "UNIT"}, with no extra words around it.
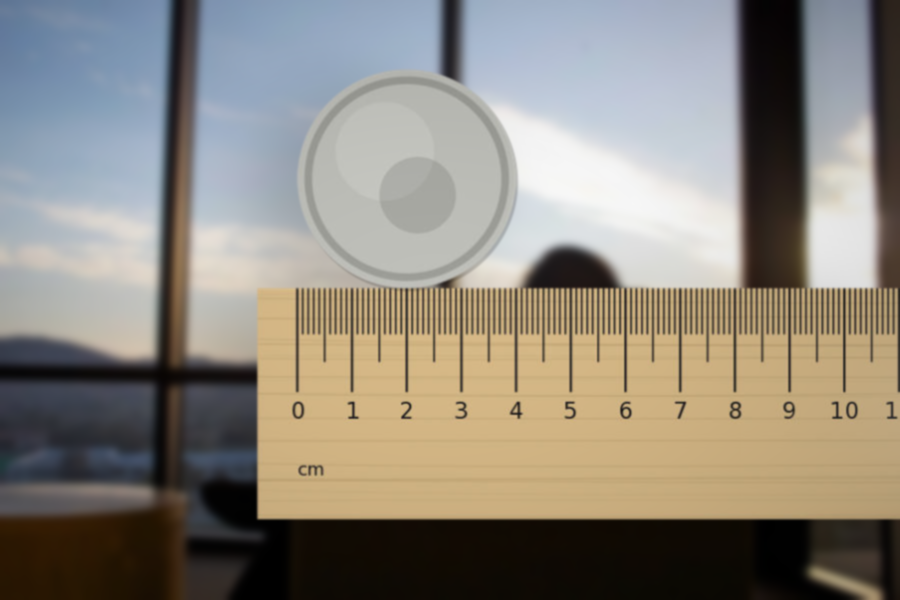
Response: {"value": 4, "unit": "cm"}
